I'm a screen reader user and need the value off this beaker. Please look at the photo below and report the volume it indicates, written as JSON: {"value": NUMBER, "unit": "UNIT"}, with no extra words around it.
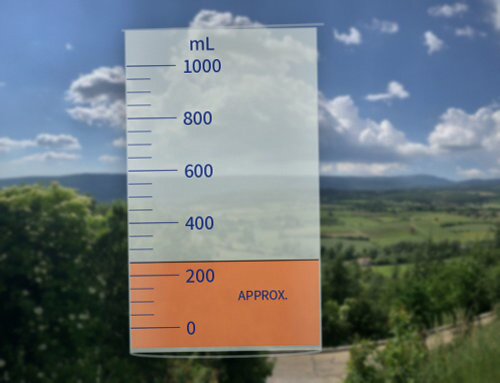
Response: {"value": 250, "unit": "mL"}
